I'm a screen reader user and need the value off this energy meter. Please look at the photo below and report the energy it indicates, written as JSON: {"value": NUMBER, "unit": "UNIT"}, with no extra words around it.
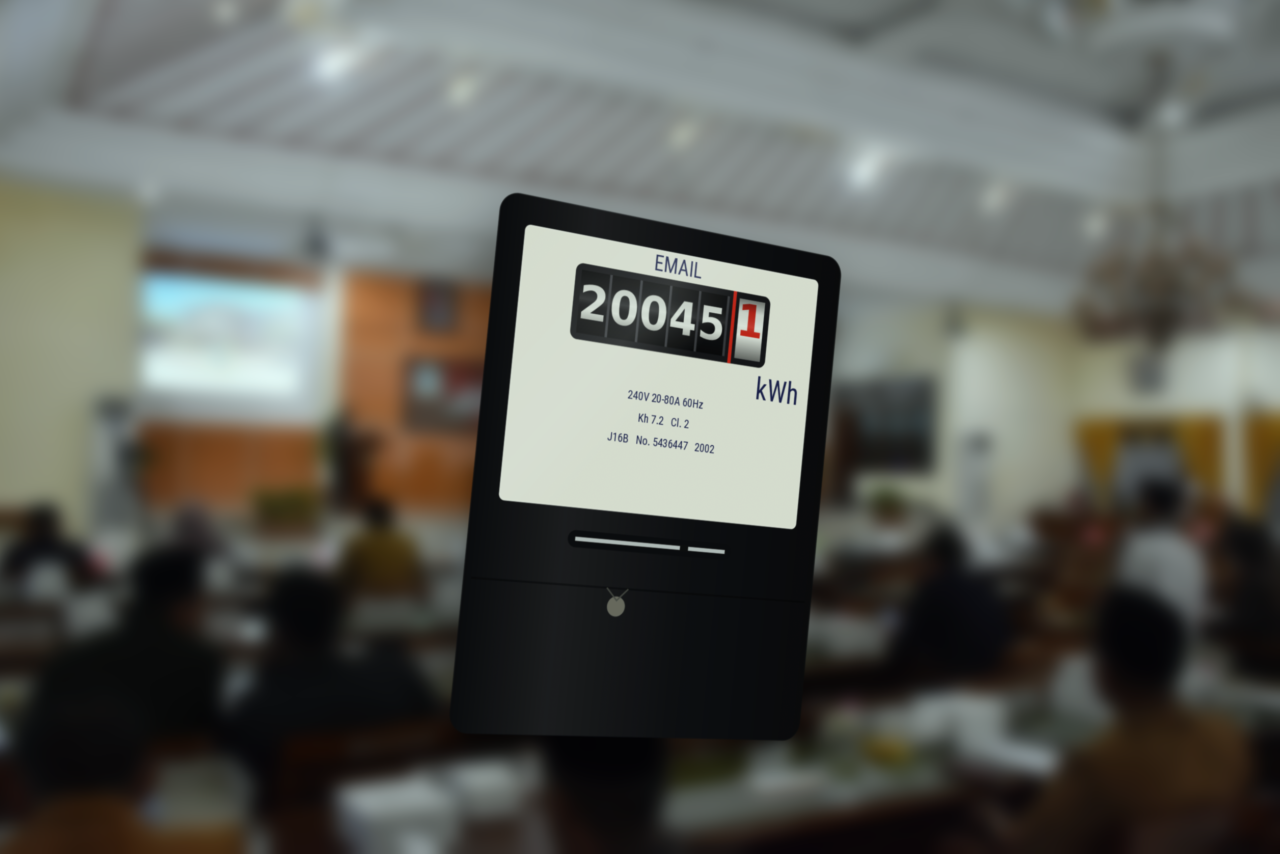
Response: {"value": 20045.1, "unit": "kWh"}
